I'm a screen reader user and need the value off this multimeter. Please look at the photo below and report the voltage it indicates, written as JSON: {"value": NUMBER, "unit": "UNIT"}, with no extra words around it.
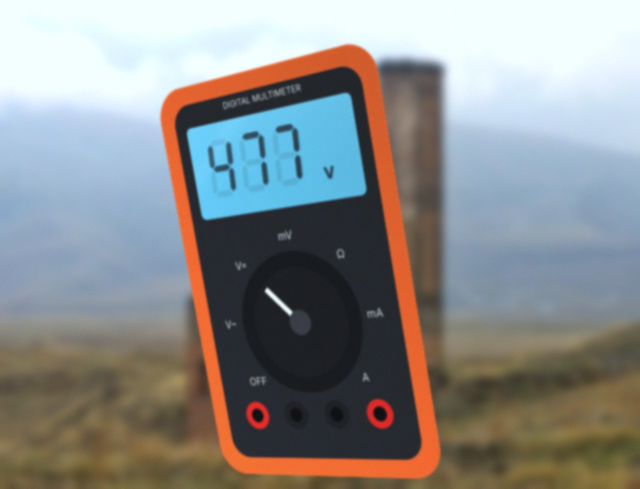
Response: {"value": 477, "unit": "V"}
